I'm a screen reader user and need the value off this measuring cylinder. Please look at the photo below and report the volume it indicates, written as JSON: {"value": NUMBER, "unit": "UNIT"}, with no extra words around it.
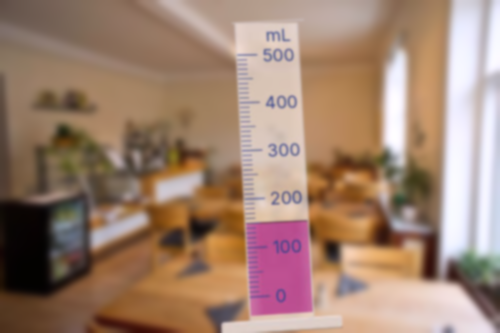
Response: {"value": 150, "unit": "mL"}
